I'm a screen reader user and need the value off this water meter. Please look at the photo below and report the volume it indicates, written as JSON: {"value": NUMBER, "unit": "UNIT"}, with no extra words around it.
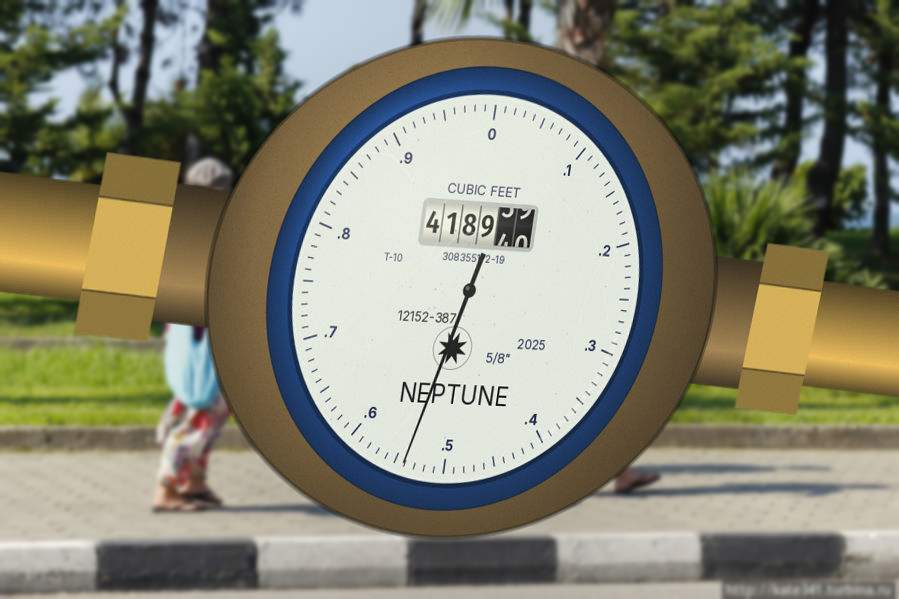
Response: {"value": 418939.54, "unit": "ft³"}
